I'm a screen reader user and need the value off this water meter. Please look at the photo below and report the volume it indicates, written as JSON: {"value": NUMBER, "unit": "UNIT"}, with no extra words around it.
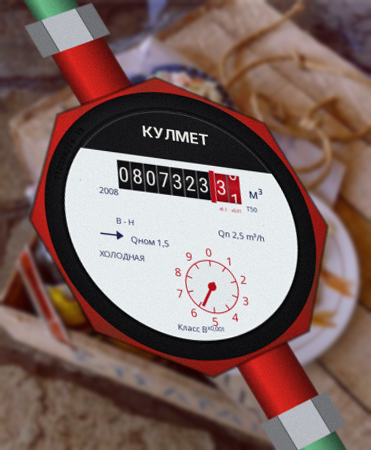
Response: {"value": 807323.305, "unit": "m³"}
